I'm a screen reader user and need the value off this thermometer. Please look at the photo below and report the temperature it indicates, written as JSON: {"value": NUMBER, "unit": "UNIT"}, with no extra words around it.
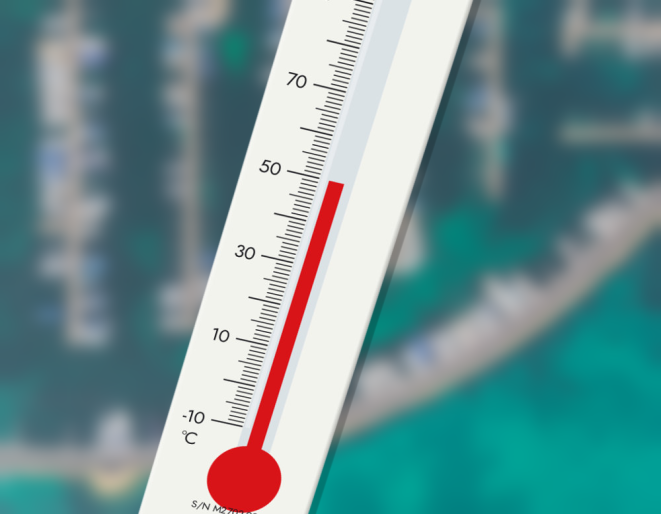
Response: {"value": 50, "unit": "°C"}
